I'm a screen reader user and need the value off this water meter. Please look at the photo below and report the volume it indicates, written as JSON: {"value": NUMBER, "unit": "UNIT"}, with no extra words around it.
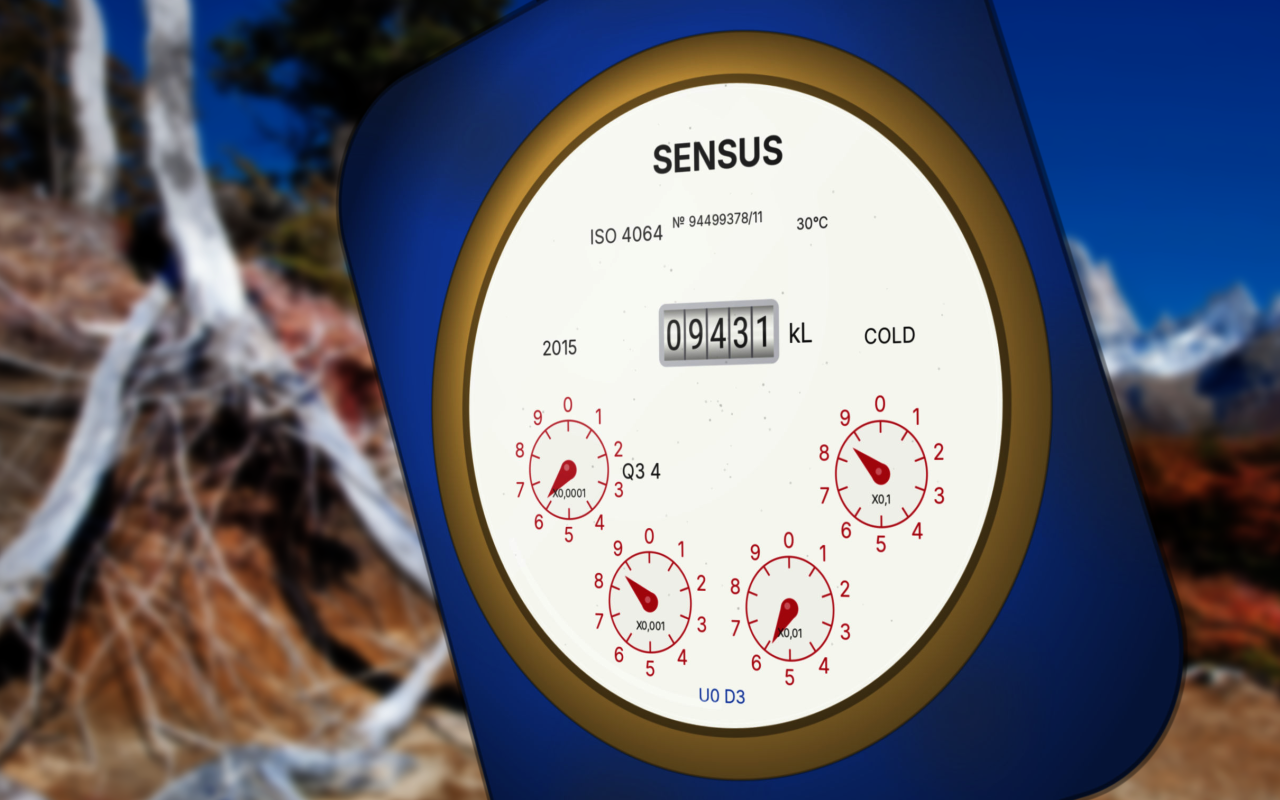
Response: {"value": 9431.8586, "unit": "kL"}
